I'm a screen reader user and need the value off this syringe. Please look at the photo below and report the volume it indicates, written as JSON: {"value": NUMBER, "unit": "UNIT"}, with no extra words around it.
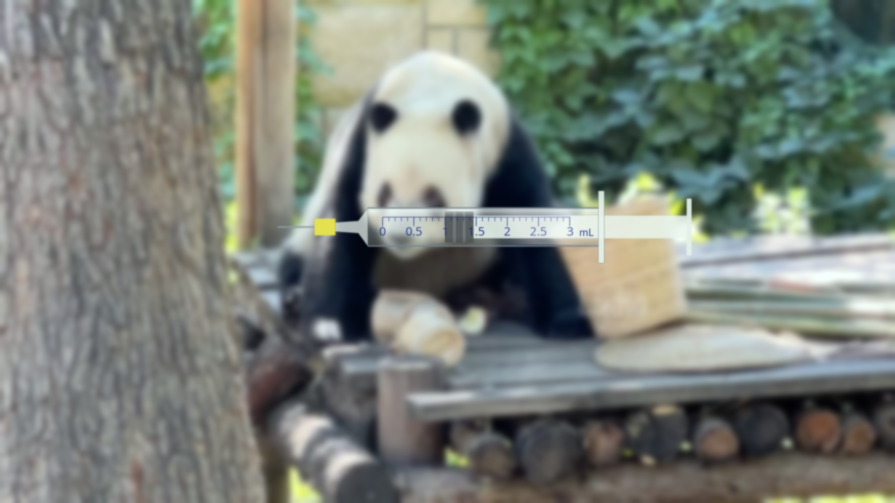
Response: {"value": 1, "unit": "mL"}
